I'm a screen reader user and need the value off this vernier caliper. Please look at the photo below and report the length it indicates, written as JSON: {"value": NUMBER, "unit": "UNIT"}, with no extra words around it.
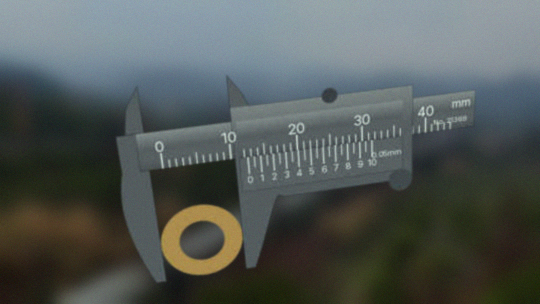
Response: {"value": 12.5, "unit": "mm"}
